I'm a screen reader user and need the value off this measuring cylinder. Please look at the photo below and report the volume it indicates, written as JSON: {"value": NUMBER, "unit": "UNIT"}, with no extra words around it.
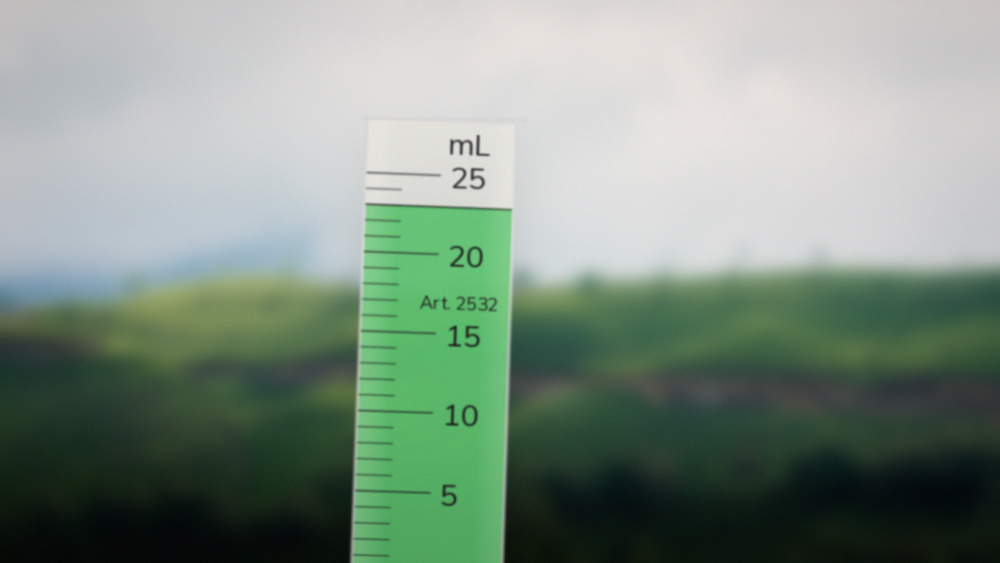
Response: {"value": 23, "unit": "mL"}
